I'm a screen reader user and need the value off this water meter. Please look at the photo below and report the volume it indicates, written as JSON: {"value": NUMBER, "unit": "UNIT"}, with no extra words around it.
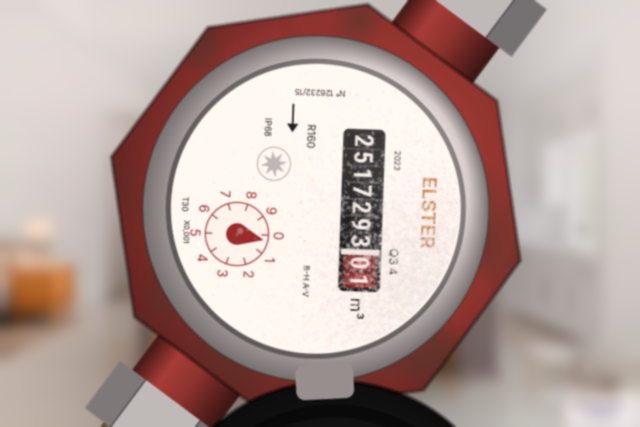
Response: {"value": 2517293.010, "unit": "m³"}
